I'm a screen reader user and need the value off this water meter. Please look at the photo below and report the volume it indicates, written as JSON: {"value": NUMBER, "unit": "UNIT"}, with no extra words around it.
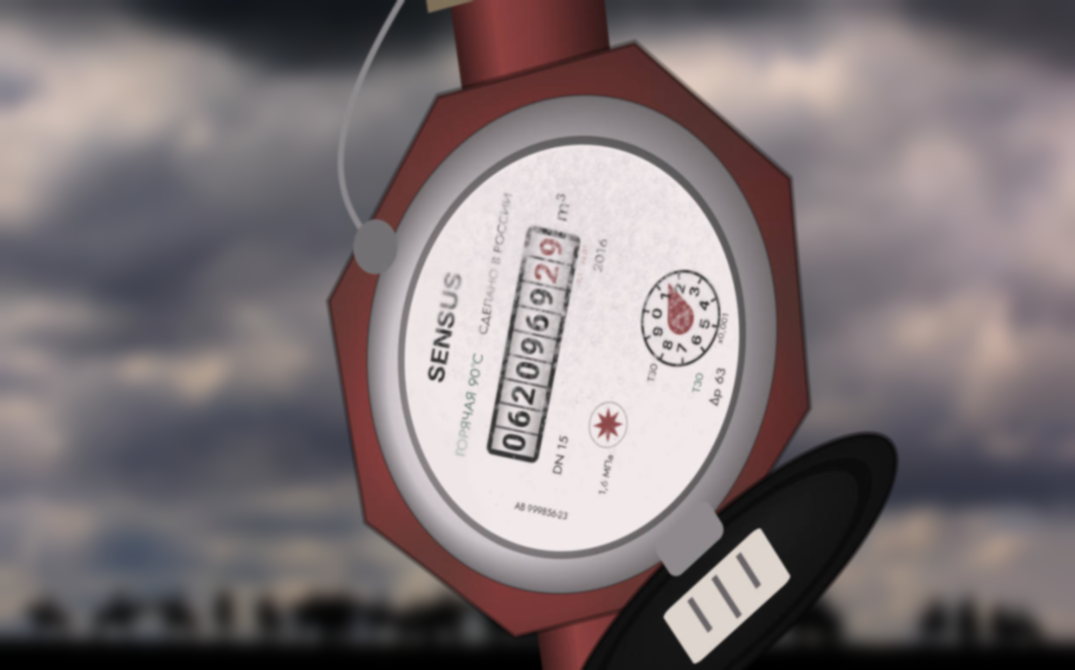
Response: {"value": 620969.291, "unit": "m³"}
